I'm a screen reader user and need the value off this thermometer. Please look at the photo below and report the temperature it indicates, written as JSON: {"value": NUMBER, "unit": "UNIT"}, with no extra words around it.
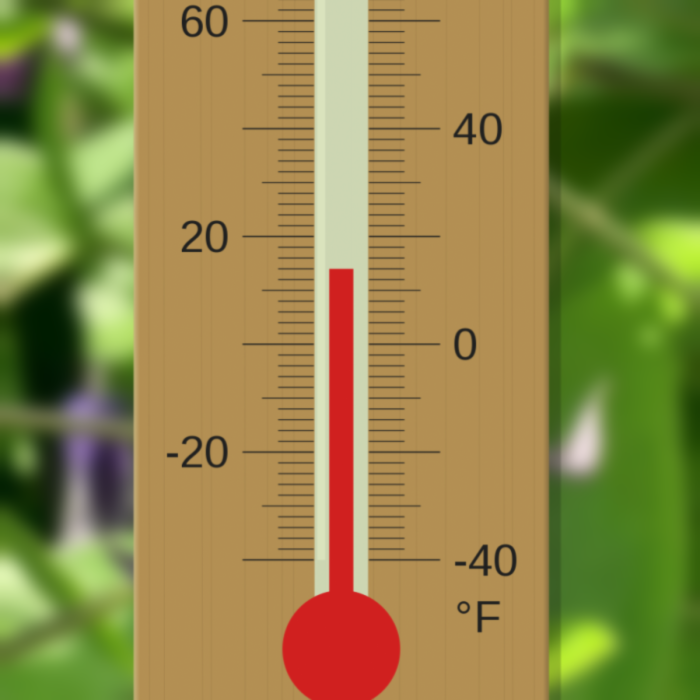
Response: {"value": 14, "unit": "°F"}
